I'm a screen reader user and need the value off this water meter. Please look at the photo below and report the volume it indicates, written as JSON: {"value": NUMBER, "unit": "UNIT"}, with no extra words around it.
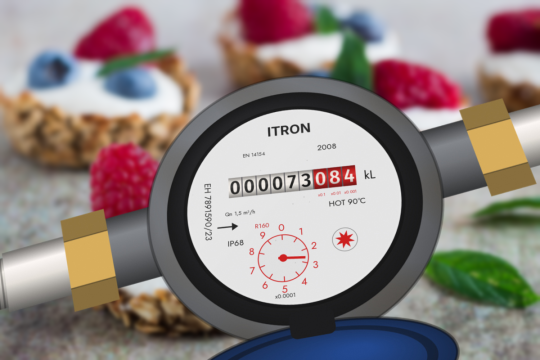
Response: {"value": 73.0842, "unit": "kL"}
